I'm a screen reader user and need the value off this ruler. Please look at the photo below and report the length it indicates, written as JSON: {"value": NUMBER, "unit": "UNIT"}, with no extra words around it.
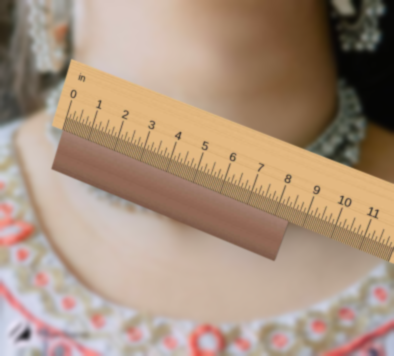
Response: {"value": 8.5, "unit": "in"}
